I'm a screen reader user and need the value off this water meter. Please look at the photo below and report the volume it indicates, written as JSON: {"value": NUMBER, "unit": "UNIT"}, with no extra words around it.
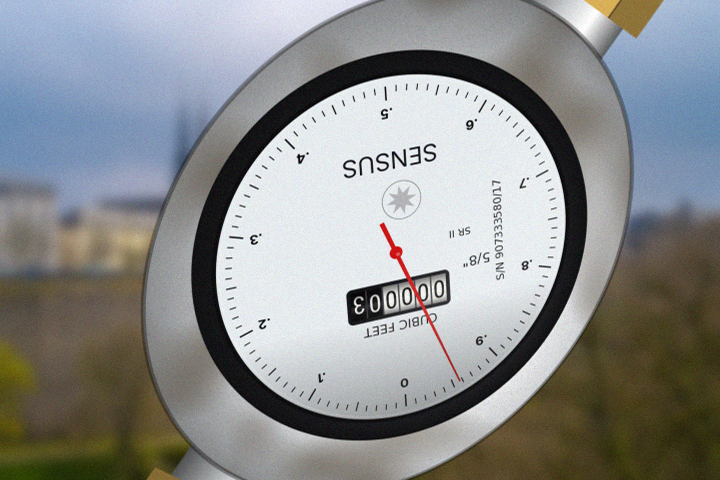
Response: {"value": 2.94, "unit": "ft³"}
